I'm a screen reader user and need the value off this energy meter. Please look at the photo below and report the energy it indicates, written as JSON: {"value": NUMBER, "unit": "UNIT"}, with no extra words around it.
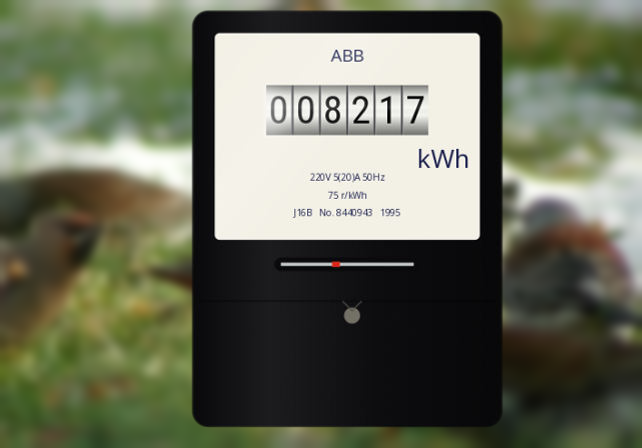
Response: {"value": 8217, "unit": "kWh"}
